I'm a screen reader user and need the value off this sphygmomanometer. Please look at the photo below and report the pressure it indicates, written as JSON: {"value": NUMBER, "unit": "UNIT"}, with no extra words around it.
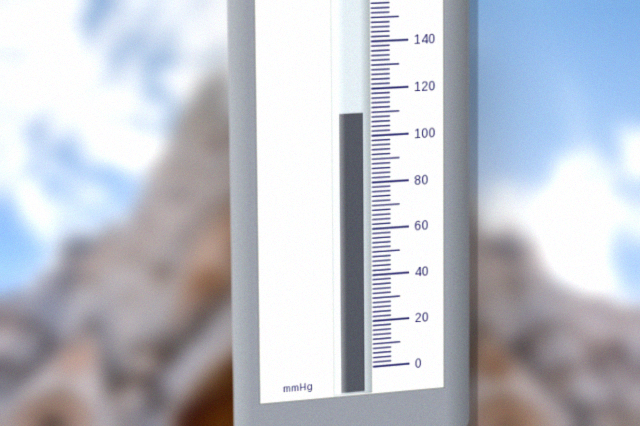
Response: {"value": 110, "unit": "mmHg"}
